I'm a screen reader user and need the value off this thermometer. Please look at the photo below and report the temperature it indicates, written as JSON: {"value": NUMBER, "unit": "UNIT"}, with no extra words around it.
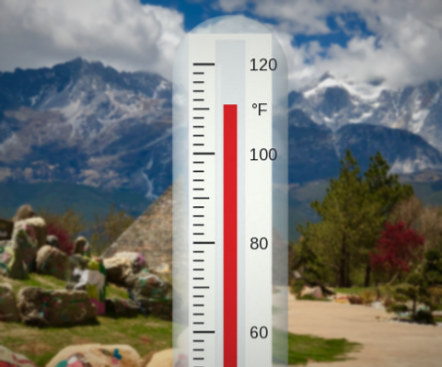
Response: {"value": 111, "unit": "°F"}
